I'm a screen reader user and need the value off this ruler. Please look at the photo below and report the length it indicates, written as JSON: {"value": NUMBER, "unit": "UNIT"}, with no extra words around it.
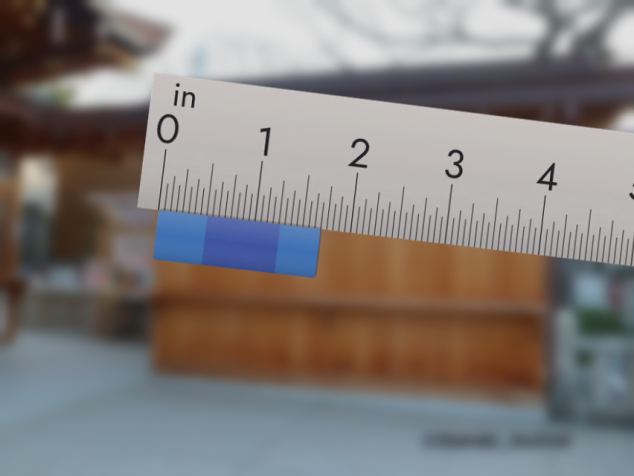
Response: {"value": 1.6875, "unit": "in"}
